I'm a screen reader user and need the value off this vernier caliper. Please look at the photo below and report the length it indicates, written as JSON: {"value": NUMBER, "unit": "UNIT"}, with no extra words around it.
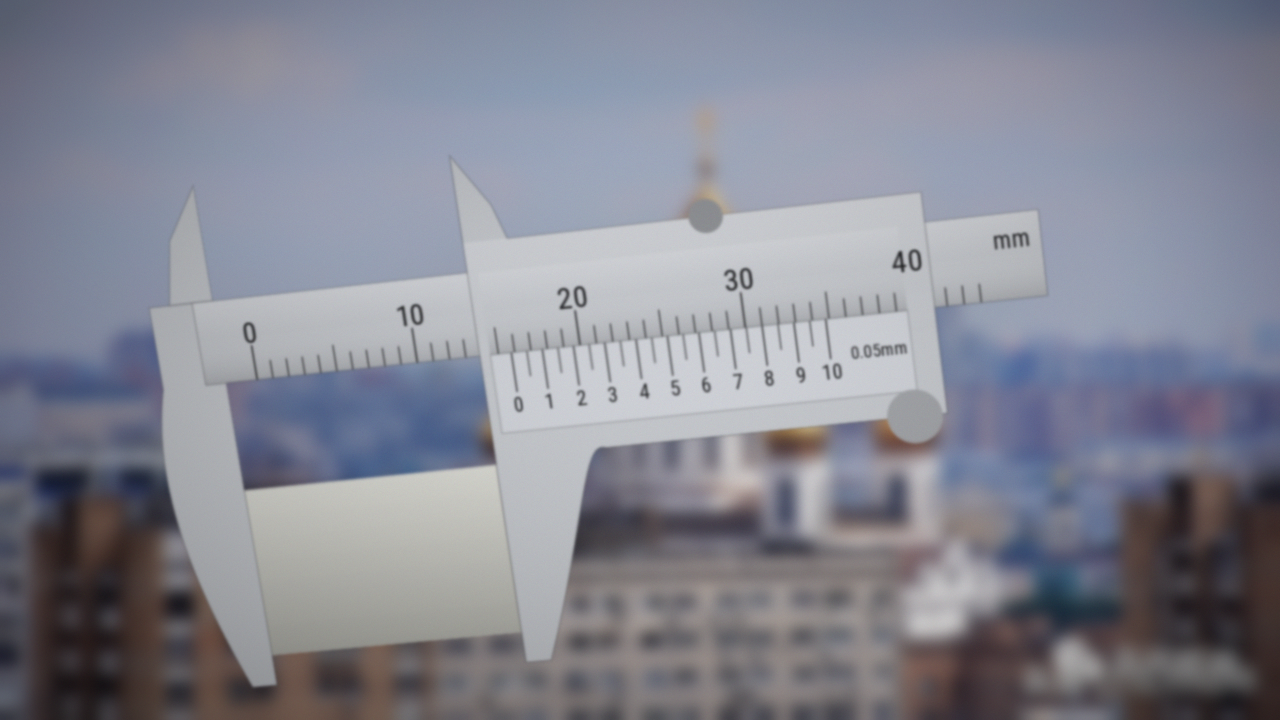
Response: {"value": 15.8, "unit": "mm"}
